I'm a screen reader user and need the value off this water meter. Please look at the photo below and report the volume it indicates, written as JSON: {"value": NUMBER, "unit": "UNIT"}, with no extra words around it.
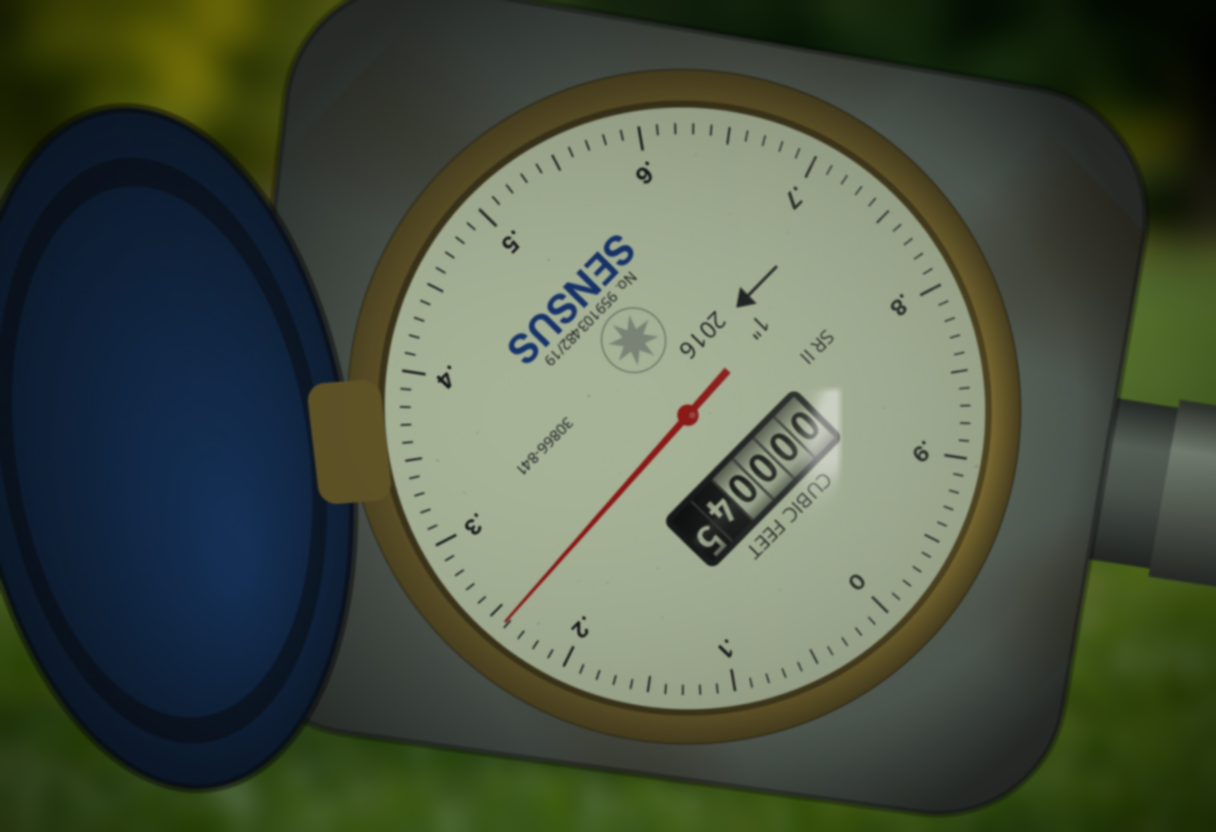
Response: {"value": 45.24, "unit": "ft³"}
